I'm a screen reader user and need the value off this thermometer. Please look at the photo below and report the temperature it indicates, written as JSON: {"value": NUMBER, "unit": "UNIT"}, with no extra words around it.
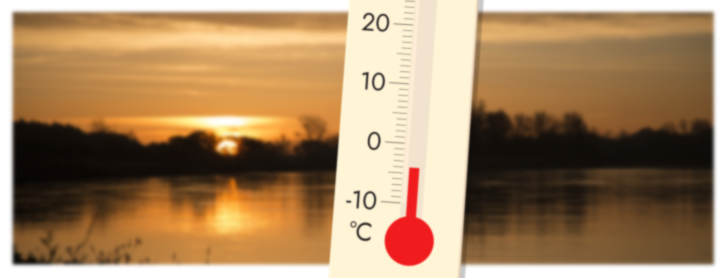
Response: {"value": -4, "unit": "°C"}
